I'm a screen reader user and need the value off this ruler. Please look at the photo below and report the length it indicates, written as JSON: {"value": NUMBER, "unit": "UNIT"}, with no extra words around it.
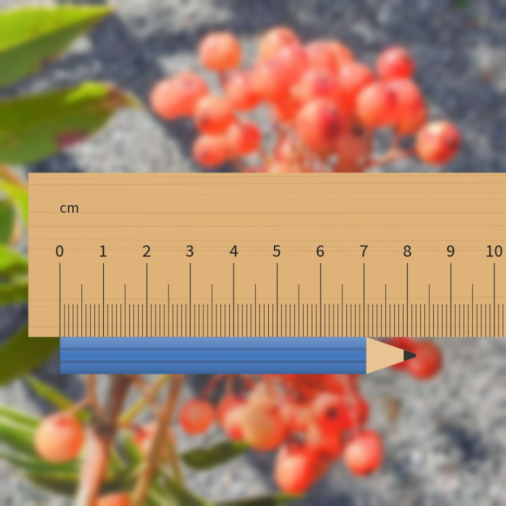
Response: {"value": 8.2, "unit": "cm"}
